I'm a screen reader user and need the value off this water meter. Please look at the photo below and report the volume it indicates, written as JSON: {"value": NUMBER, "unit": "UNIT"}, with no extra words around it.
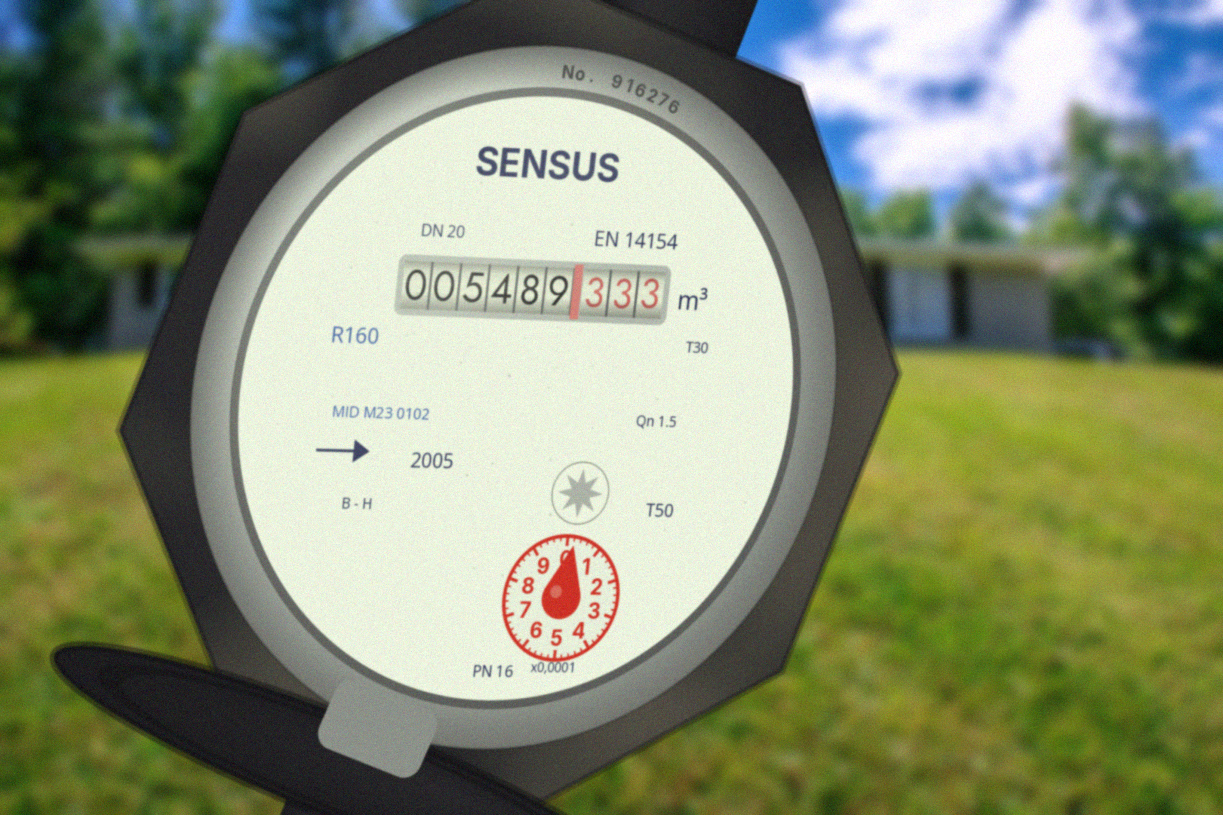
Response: {"value": 5489.3330, "unit": "m³"}
